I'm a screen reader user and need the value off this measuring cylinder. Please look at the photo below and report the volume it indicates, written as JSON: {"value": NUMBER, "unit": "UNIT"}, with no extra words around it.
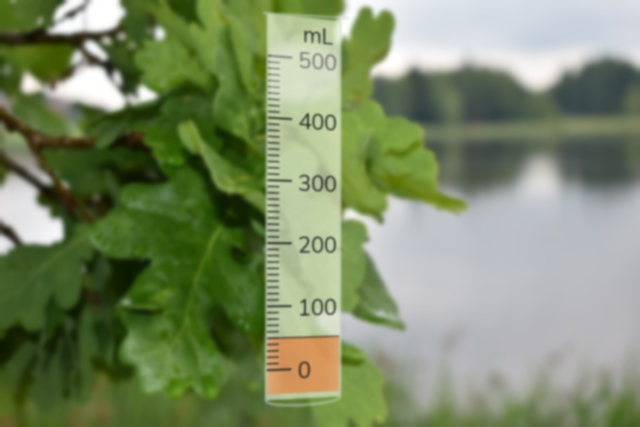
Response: {"value": 50, "unit": "mL"}
